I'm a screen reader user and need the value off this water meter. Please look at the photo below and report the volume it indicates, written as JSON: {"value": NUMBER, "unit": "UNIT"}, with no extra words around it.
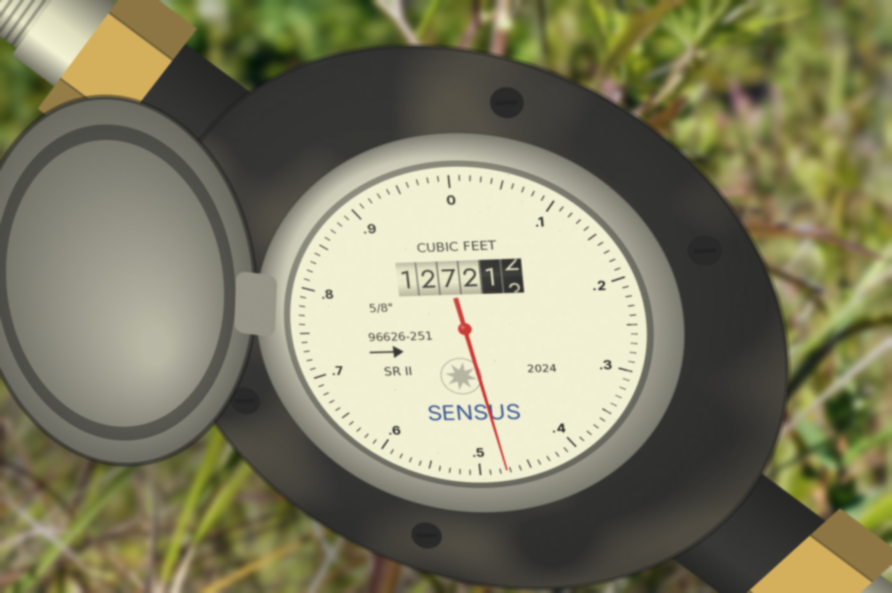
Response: {"value": 127212.47, "unit": "ft³"}
